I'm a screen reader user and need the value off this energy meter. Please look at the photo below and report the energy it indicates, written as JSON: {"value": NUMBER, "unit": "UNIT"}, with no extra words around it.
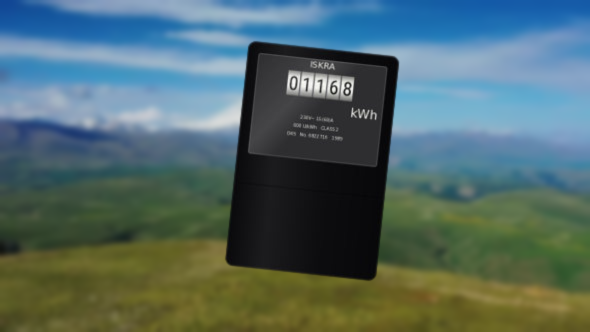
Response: {"value": 1168, "unit": "kWh"}
